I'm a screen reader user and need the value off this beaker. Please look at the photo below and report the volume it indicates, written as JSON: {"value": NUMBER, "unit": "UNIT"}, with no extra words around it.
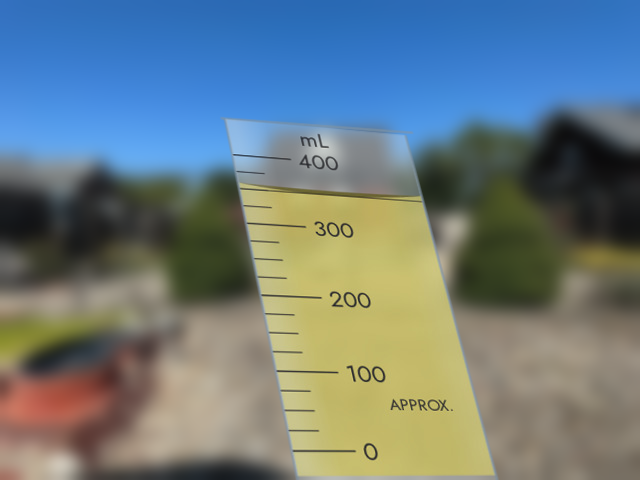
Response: {"value": 350, "unit": "mL"}
